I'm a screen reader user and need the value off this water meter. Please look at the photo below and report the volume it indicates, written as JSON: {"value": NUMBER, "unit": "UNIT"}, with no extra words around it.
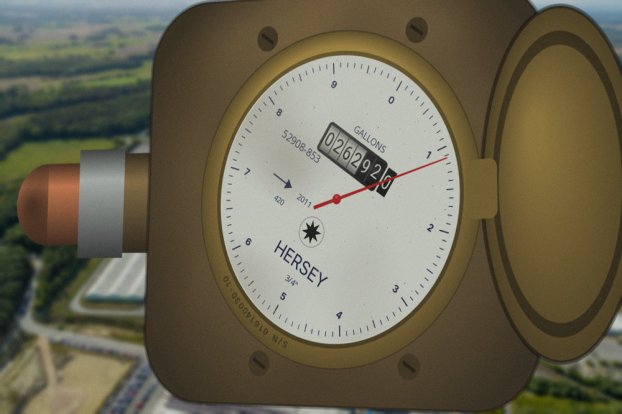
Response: {"value": 262921.1, "unit": "gal"}
